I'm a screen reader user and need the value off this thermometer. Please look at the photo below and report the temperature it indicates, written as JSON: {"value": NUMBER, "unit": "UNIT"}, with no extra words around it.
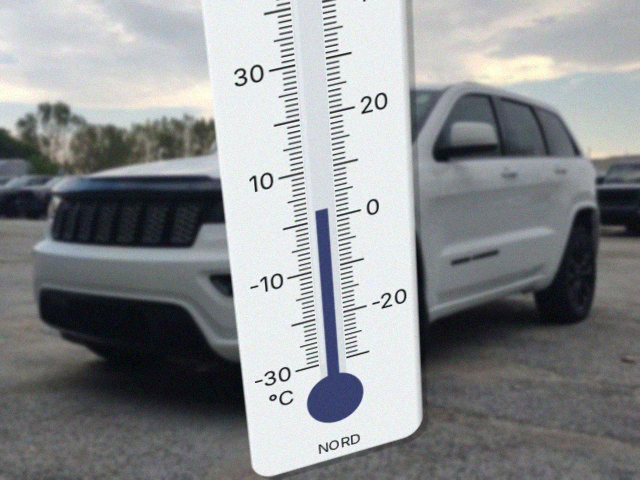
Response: {"value": 2, "unit": "°C"}
